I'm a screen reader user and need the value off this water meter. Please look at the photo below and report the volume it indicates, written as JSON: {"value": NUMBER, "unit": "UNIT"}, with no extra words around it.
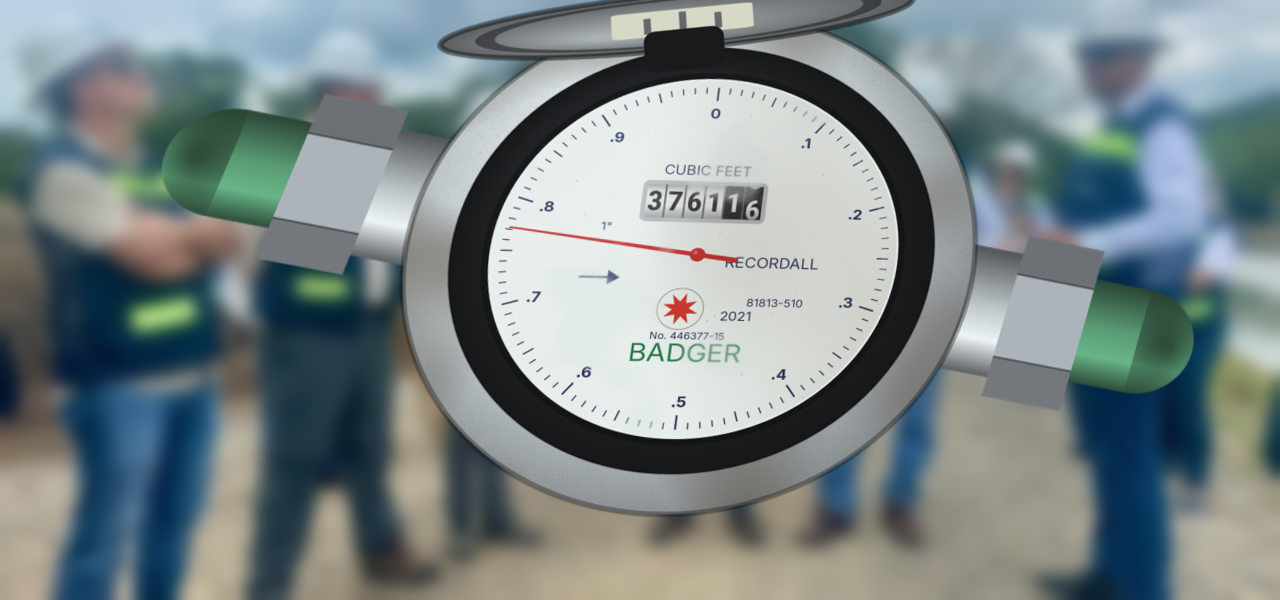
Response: {"value": 376115.77, "unit": "ft³"}
